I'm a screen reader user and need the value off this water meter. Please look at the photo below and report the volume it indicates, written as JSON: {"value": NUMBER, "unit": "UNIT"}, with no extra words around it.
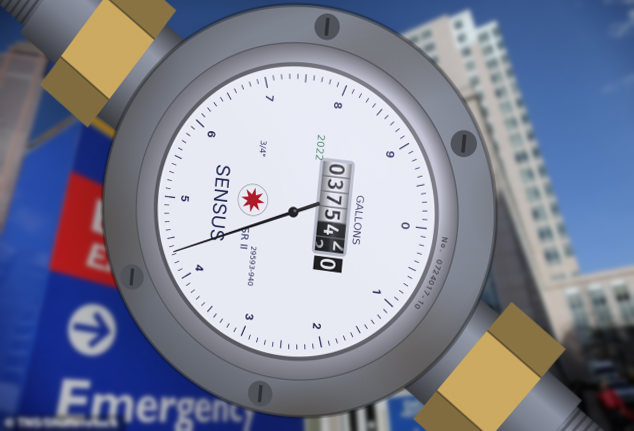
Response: {"value": 375424.3, "unit": "gal"}
